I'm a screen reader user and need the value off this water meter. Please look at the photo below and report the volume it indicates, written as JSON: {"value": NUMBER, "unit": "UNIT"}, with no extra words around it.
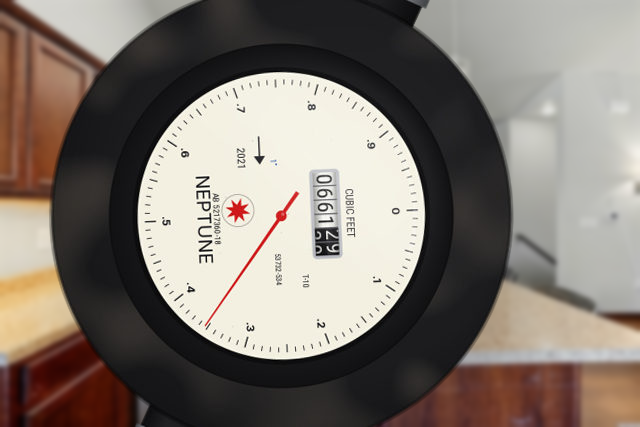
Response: {"value": 66129.35, "unit": "ft³"}
